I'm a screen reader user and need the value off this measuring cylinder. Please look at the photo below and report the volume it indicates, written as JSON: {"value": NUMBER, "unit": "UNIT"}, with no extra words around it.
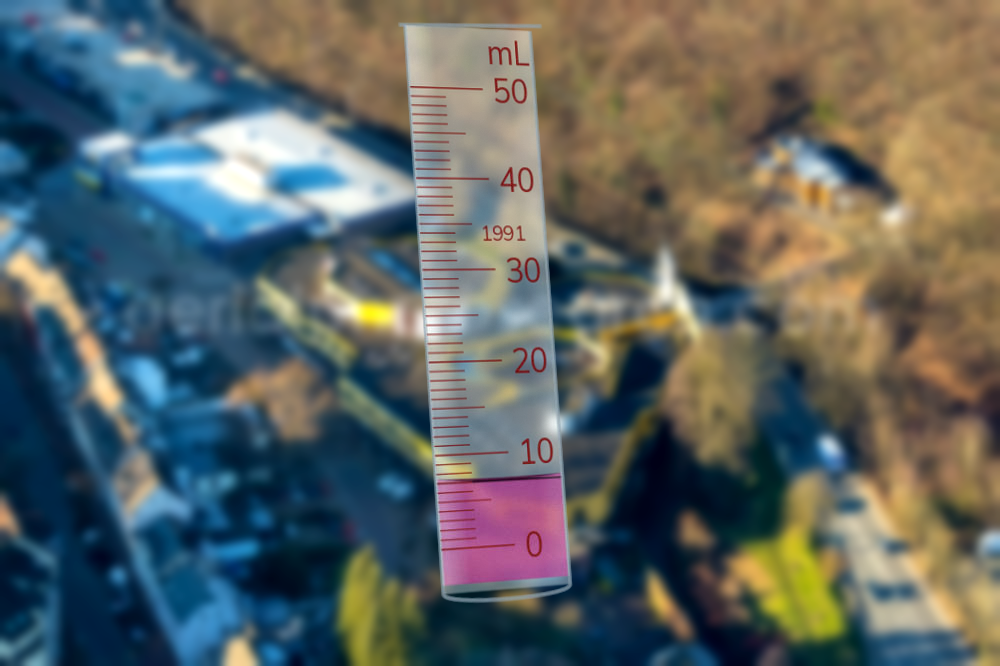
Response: {"value": 7, "unit": "mL"}
